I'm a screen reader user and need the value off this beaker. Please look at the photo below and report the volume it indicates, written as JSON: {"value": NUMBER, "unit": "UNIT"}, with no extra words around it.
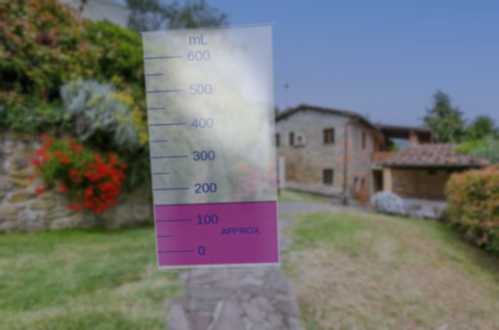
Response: {"value": 150, "unit": "mL"}
